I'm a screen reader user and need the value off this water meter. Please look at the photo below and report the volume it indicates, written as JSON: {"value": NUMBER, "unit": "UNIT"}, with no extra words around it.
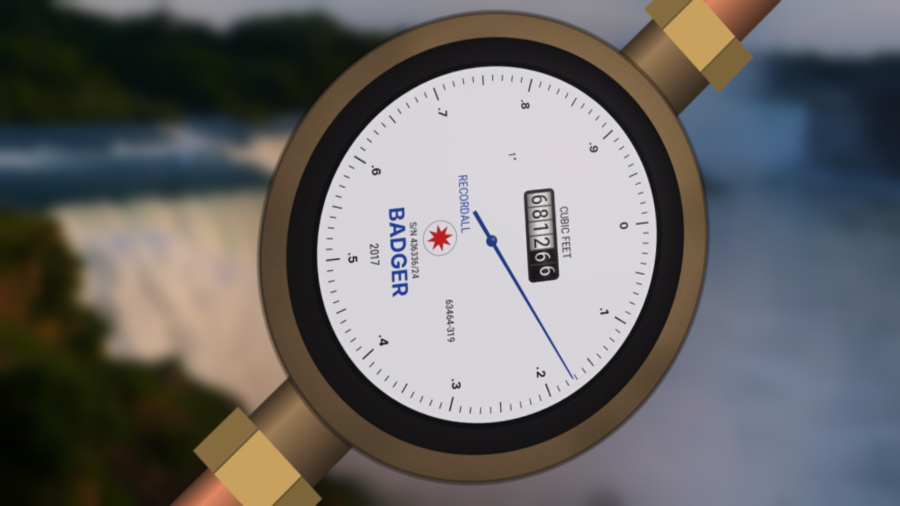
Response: {"value": 681266.17, "unit": "ft³"}
